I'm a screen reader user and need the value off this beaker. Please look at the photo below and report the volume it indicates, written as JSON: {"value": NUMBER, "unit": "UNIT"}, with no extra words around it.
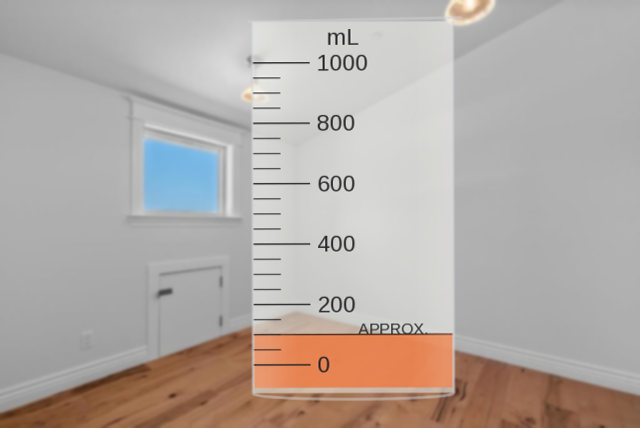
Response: {"value": 100, "unit": "mL"}
